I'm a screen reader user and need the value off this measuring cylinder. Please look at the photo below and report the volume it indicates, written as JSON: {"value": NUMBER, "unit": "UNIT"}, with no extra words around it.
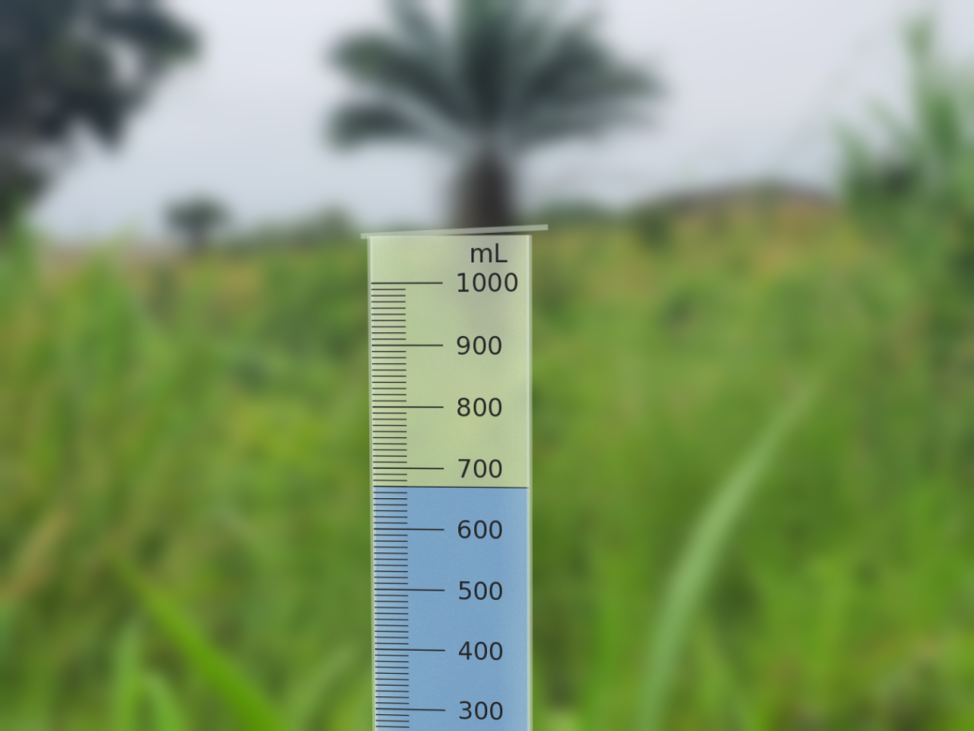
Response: {"value": 670, "unit": "mL"}
